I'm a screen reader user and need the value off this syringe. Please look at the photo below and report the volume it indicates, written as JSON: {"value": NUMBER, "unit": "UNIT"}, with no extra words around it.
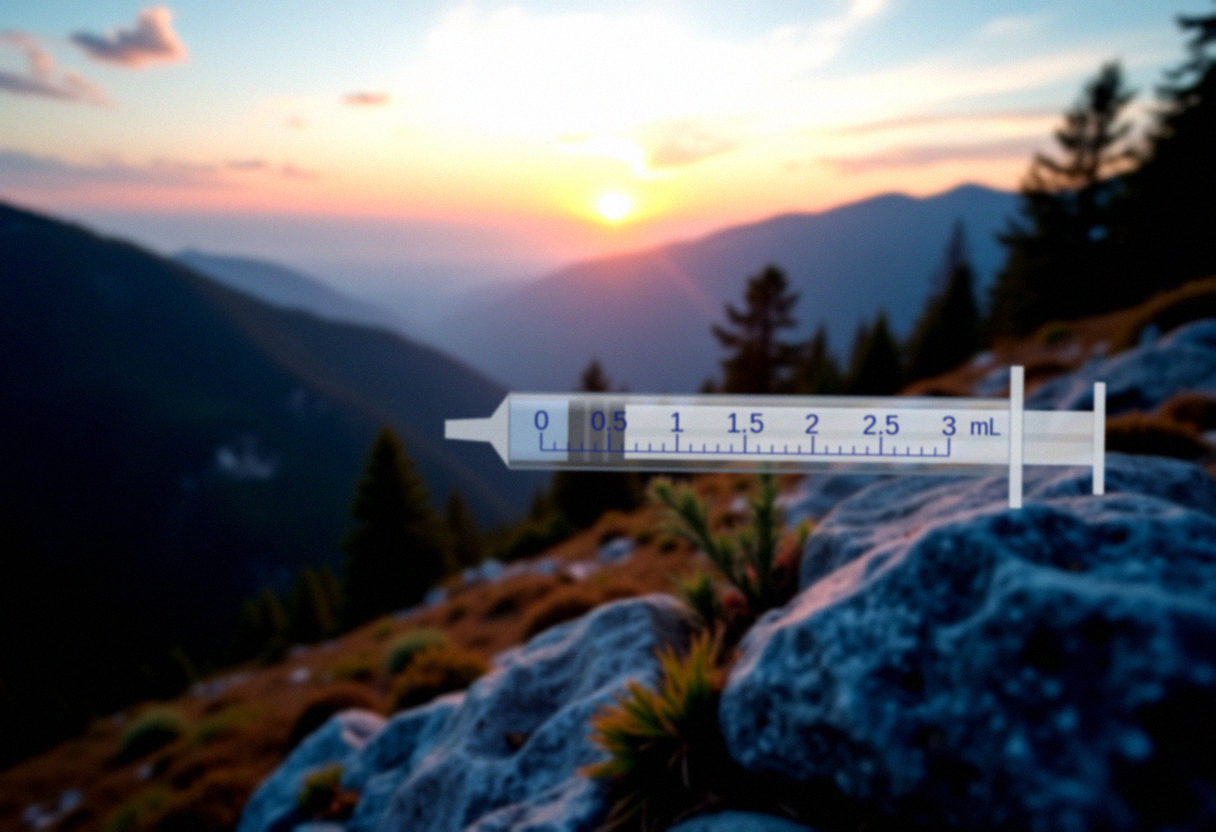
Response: {"value": 0.2, "unit": "mL"}
